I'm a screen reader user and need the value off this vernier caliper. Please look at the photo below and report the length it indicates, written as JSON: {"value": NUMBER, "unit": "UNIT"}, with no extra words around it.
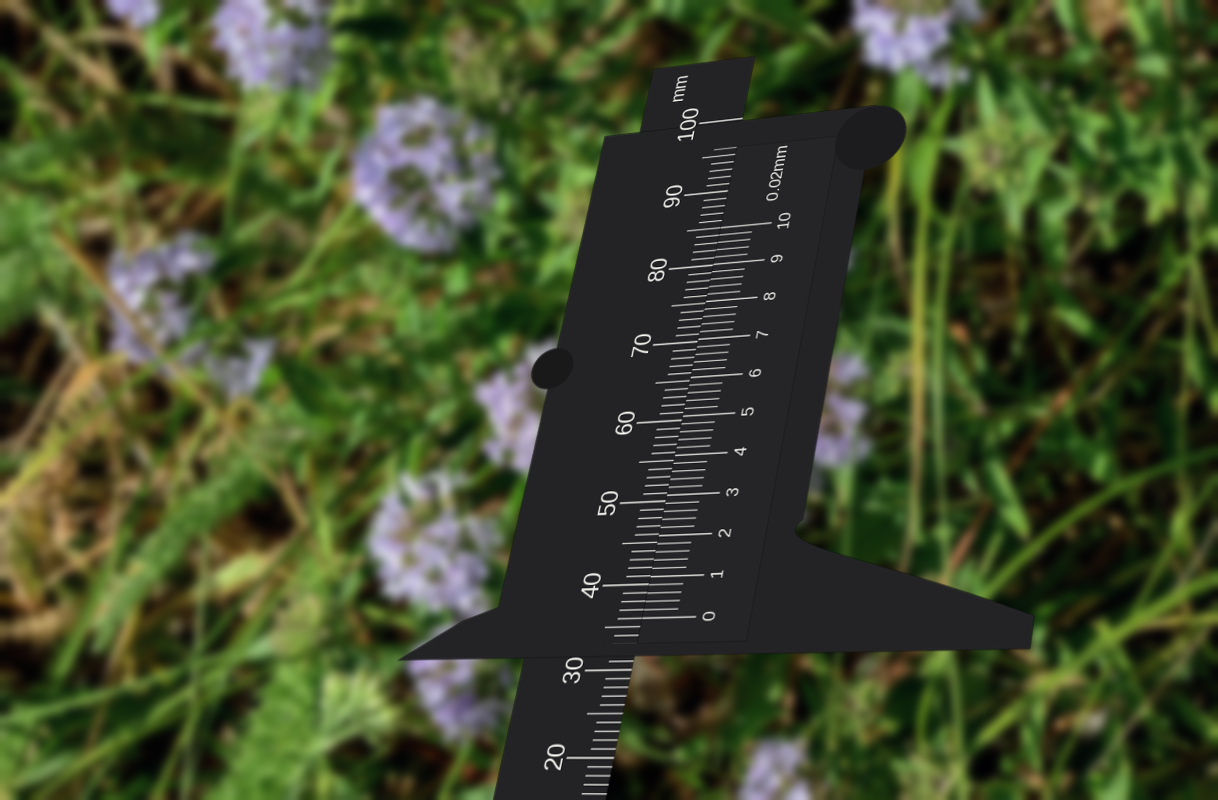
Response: {"value": 36.0, "unit": "mm"}
